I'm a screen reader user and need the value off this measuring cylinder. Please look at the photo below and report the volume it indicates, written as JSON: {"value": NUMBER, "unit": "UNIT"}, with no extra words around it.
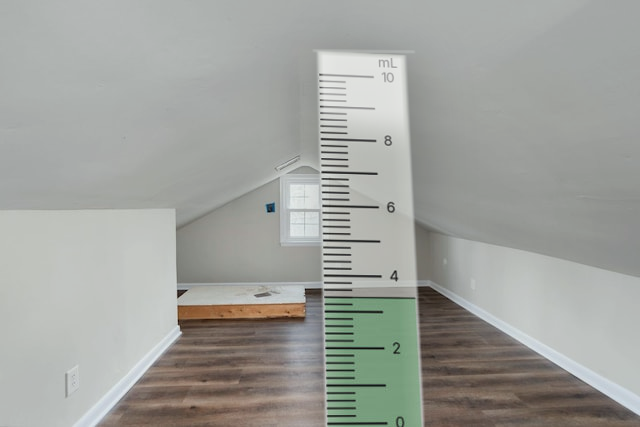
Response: {"value": 3.4, "unit": "mL"}
